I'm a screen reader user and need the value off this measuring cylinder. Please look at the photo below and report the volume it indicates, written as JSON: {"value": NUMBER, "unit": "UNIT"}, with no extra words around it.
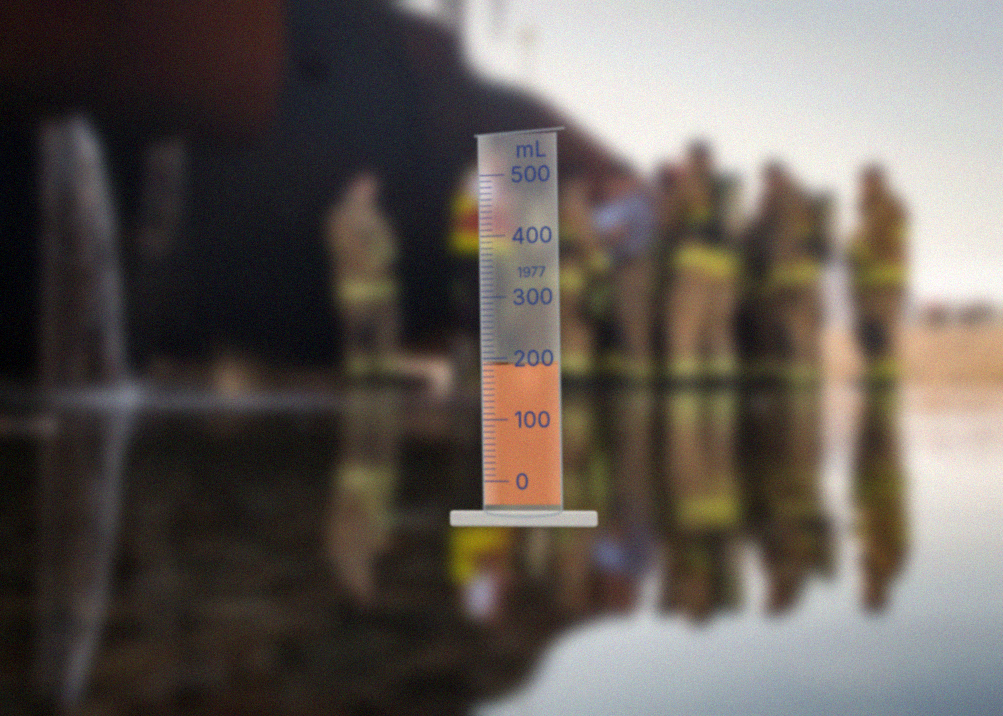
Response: {"value": 190, "unit": "mL"}
